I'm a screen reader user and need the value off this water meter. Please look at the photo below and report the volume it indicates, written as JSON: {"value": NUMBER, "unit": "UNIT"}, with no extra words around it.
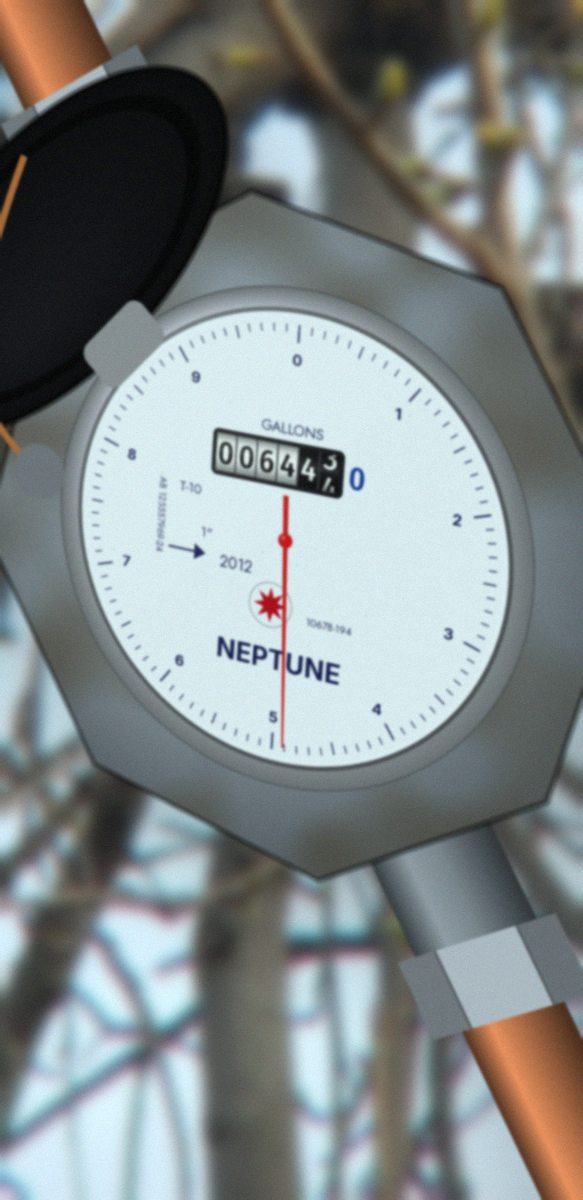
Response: {"value": 64434.9, "unit": "gal"}
